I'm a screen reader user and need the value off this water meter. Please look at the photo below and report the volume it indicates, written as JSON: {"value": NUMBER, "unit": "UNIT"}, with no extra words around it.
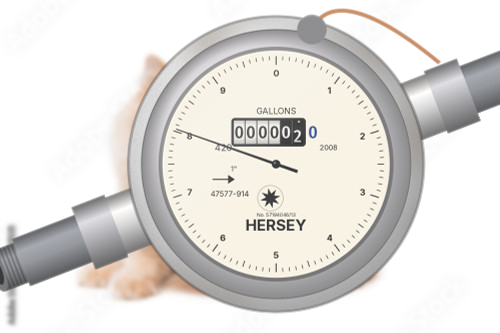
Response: {"value": 18.0, "unit": "gal"}
